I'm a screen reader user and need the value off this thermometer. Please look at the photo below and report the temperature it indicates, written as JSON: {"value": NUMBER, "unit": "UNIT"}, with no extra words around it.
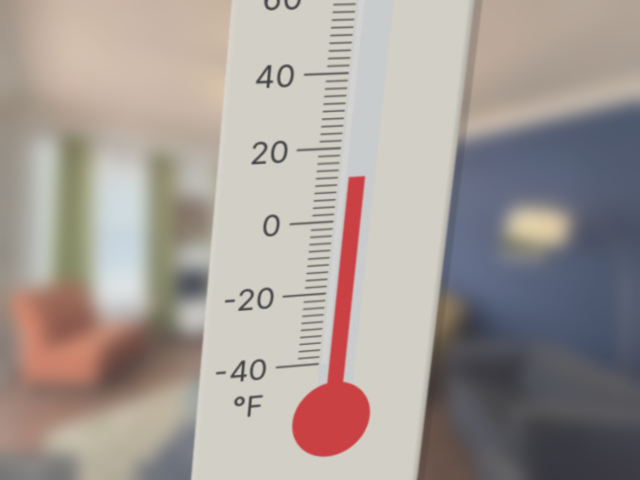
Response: {"value": 12, "unit": "°F"}
